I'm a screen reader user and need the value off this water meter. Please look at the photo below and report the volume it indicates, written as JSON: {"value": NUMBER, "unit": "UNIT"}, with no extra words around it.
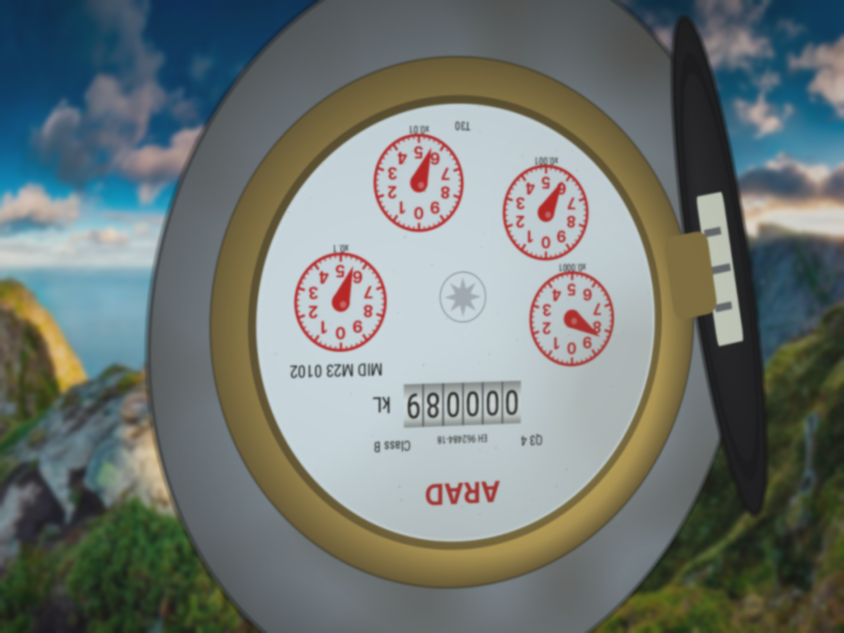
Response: {"value": 89.5558, "unit": "kL"}
